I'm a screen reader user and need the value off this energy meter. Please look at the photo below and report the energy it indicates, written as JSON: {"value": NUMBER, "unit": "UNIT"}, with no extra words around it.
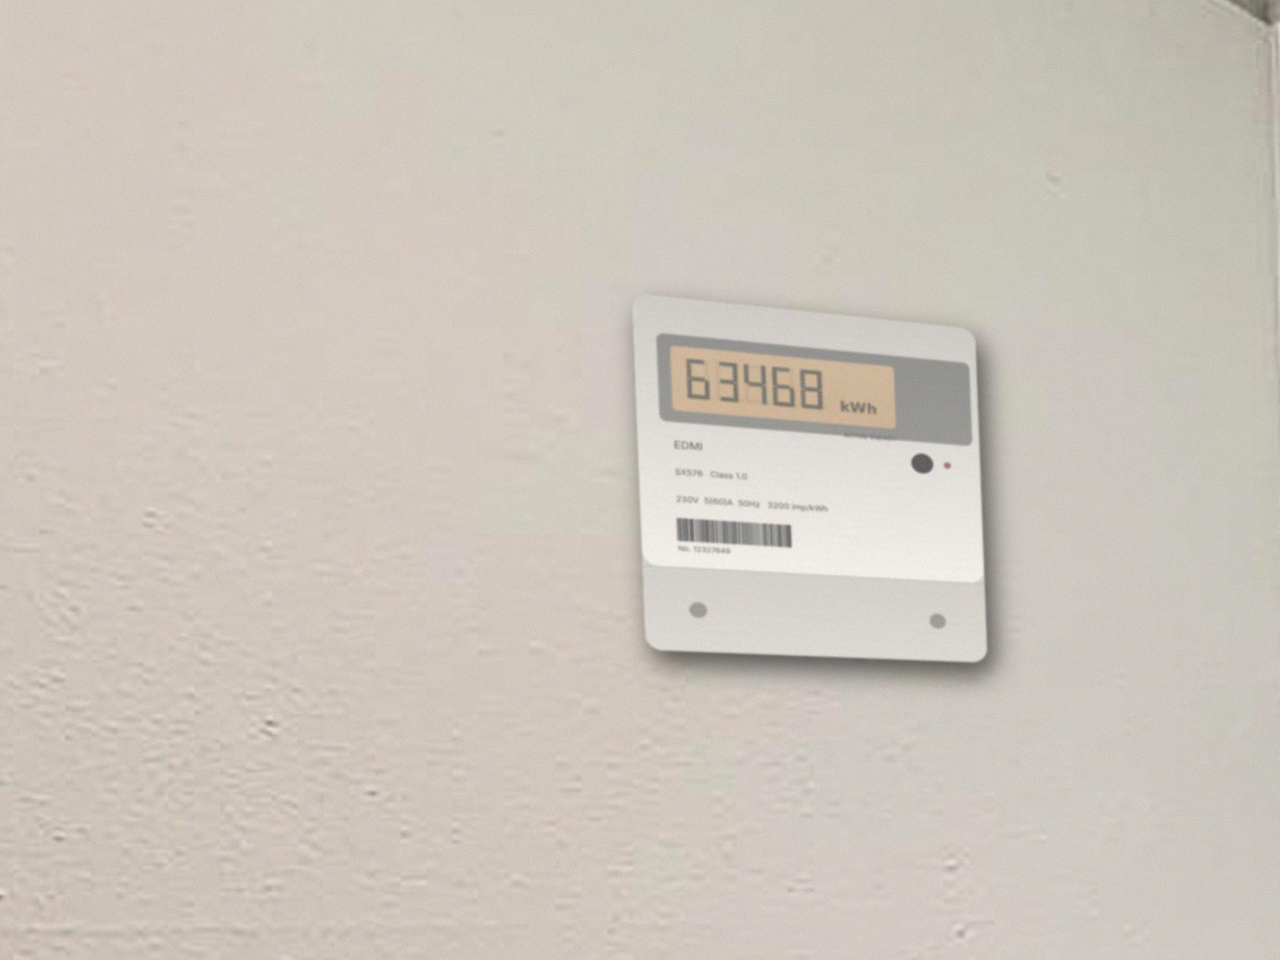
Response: {"value": 63468, "unit": "kWh"}
